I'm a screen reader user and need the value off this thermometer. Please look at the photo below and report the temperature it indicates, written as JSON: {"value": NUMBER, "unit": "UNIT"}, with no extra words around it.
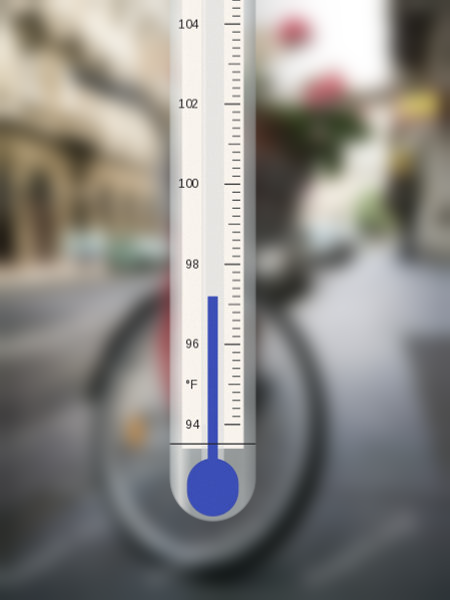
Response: {"value": 97.2, "unit": "°F"}
